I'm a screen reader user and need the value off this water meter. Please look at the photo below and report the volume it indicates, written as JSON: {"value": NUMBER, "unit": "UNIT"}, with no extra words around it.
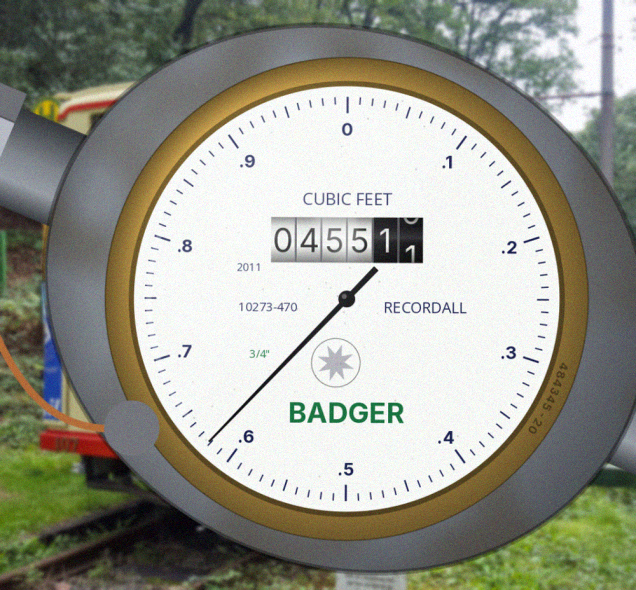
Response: {"value": 45510.62, "unit": "ft³"}
